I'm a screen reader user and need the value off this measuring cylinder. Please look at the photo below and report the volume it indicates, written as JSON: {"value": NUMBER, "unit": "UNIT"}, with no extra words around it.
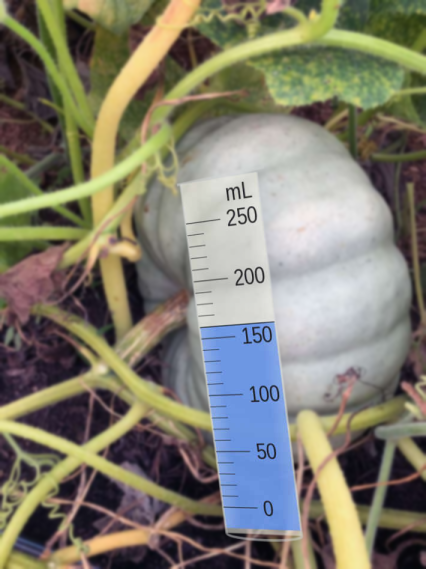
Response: {"value": 160, "unit": "mL"}
